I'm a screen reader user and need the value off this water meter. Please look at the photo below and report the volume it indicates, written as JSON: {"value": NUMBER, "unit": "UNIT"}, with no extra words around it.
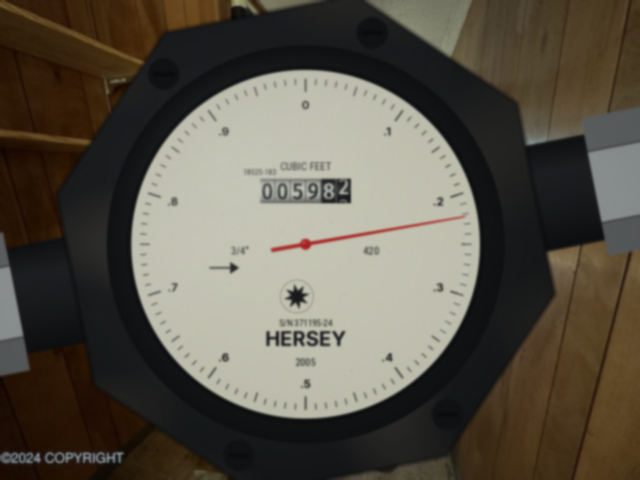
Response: {"value": 5982.22, "unit": "ft³"}
